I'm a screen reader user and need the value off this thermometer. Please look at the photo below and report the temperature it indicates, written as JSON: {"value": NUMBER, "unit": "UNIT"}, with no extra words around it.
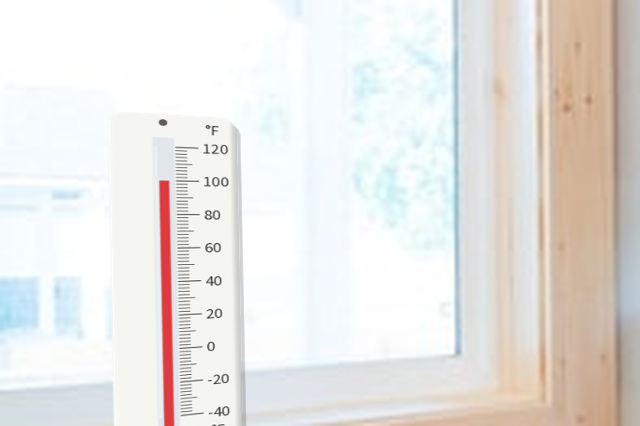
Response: {"value": 100, "unit": "°F"}
